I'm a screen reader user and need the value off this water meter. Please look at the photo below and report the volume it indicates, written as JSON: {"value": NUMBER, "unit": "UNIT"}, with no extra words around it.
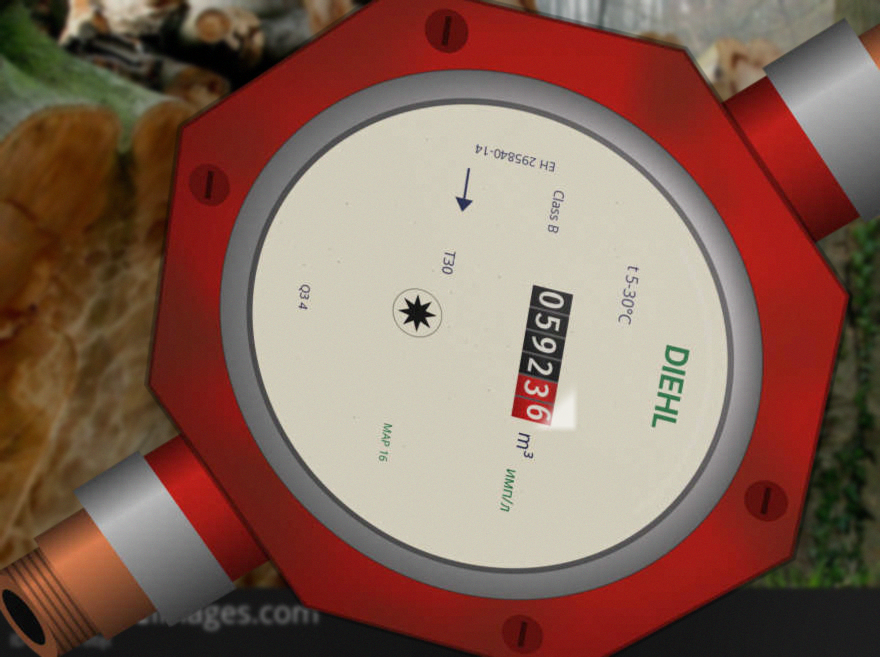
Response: {"value": 592.36, "unit": "m³"}
